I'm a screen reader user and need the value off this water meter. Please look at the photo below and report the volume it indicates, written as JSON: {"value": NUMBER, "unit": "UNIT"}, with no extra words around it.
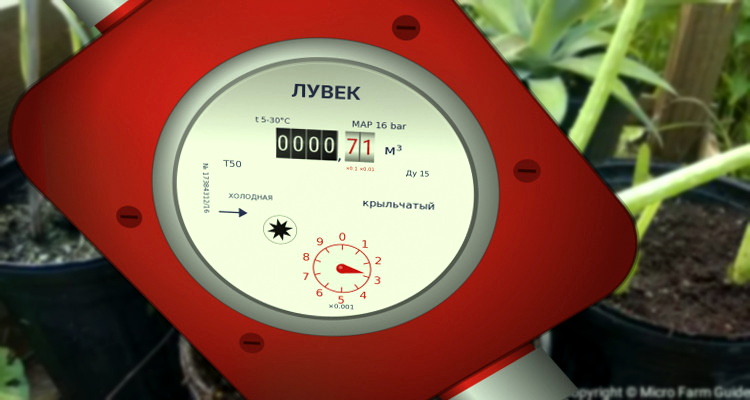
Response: {"value": 0.712, "unit": "m³"}
